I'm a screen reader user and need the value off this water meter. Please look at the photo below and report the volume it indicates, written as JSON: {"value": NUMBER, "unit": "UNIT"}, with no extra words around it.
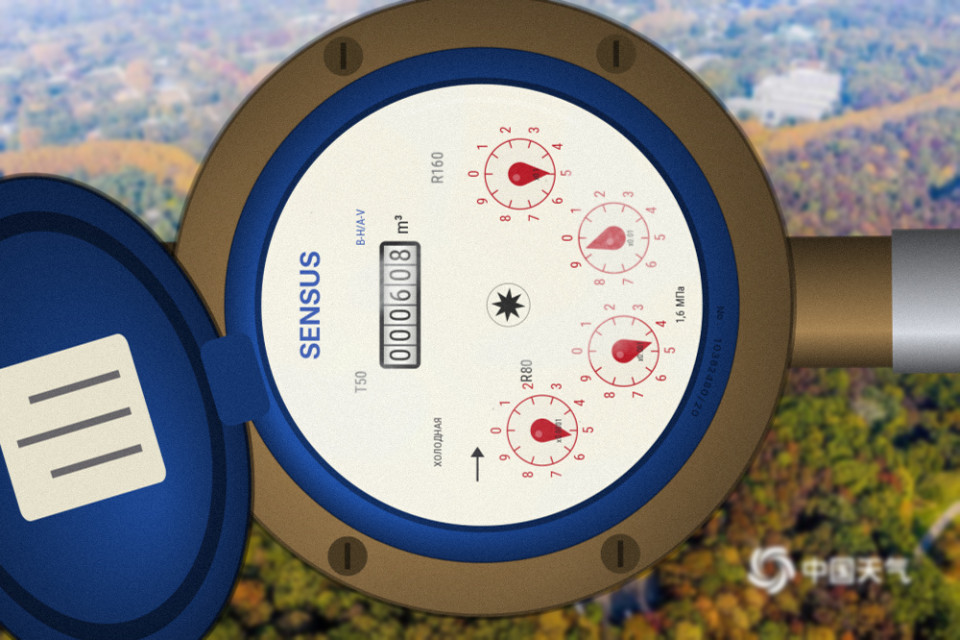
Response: {"value": 608.4945, "unit": "m³"}
